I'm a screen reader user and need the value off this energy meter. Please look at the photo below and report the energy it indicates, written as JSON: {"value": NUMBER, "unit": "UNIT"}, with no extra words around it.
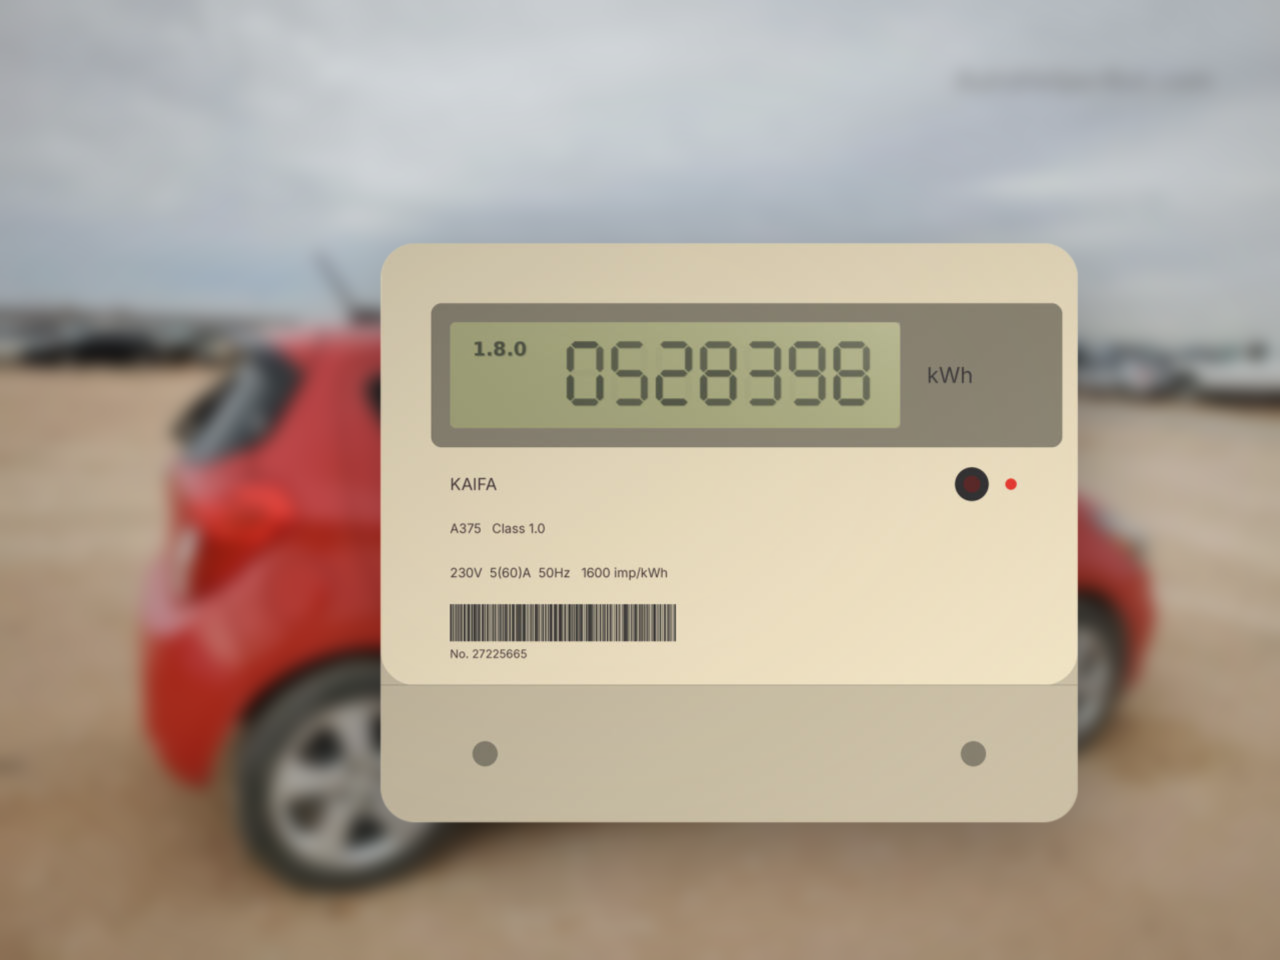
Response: {"value": 528398, "unit": "kWh"}
